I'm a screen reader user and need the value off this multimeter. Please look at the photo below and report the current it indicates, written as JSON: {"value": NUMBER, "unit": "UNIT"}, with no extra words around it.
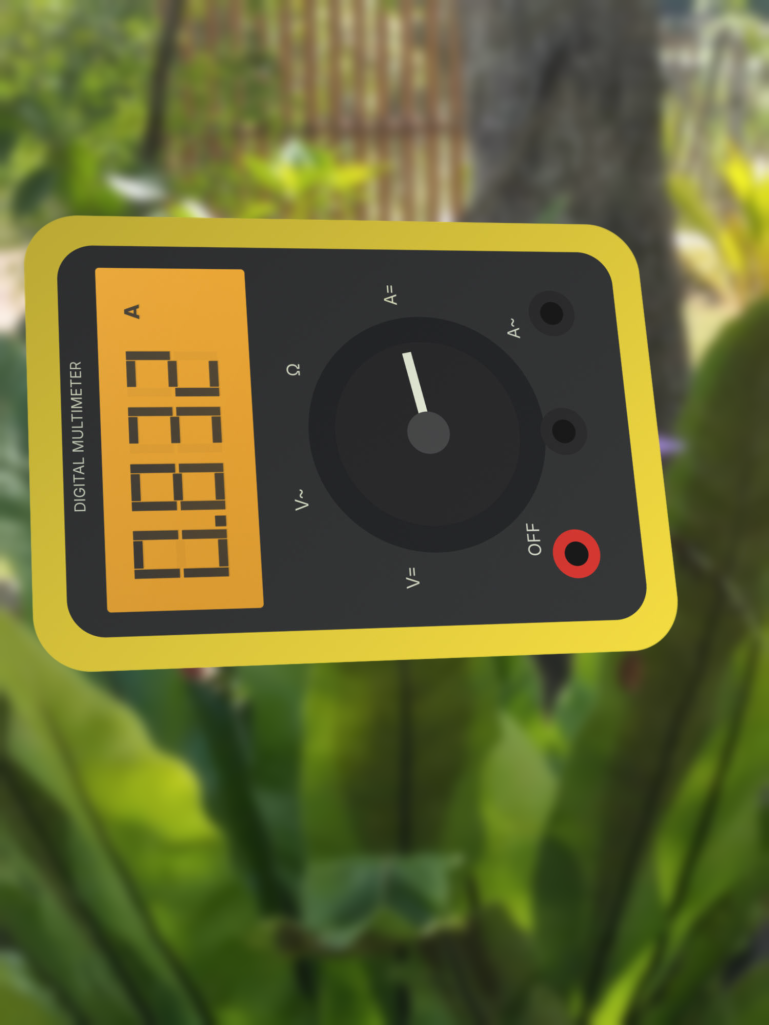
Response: {"value": 0.832, "unit": "A"}
